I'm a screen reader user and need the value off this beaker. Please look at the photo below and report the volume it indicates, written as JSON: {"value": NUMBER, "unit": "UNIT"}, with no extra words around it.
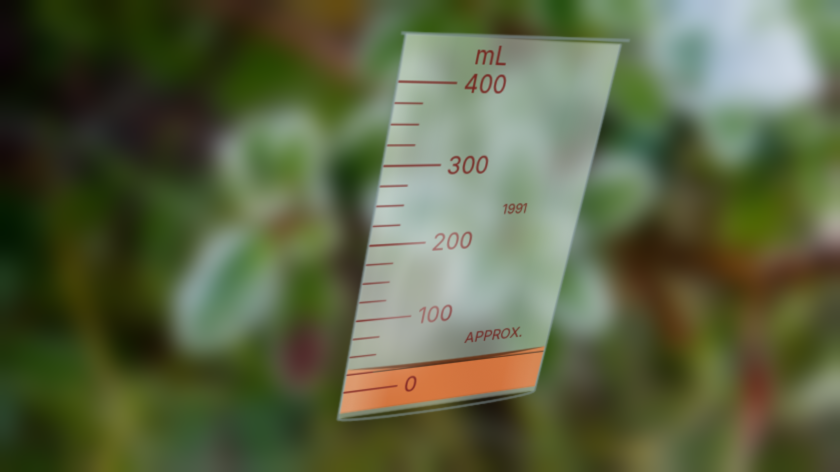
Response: {"value": 25, "unit": "mL"}
